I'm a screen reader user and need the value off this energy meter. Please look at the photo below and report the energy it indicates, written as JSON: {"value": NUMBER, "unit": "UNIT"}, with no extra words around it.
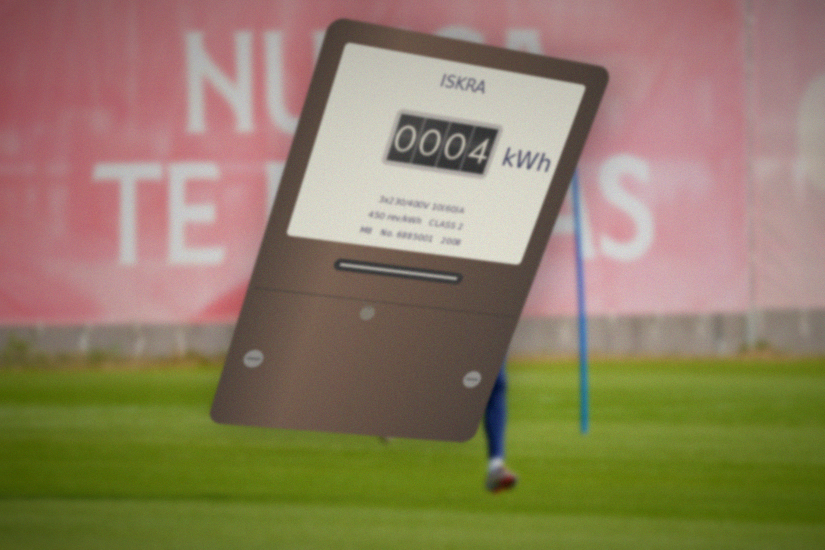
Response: {"value": 4, "unit": "kWh"}
